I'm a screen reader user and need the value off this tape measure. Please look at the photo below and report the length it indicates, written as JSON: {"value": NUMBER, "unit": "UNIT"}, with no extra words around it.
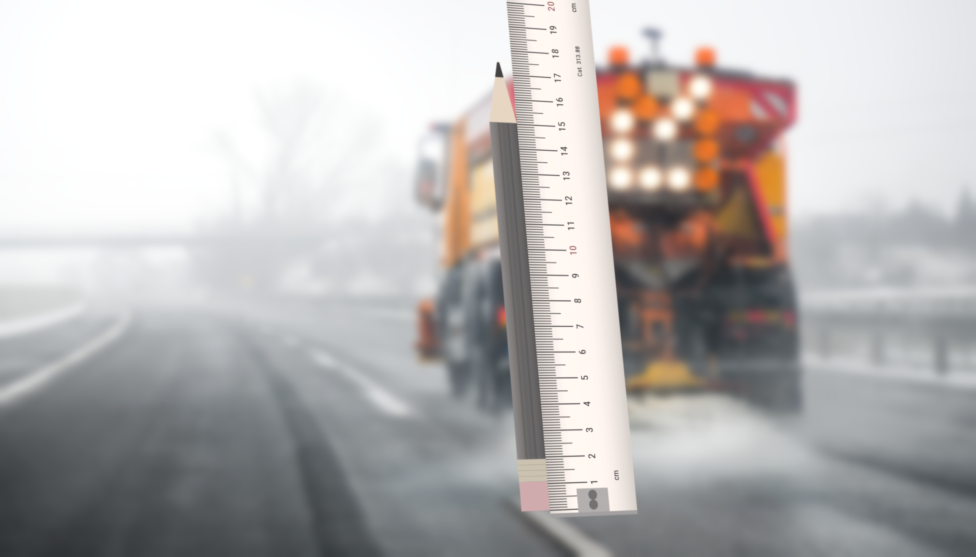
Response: {"value": 17.5, "unit": "cm"}
